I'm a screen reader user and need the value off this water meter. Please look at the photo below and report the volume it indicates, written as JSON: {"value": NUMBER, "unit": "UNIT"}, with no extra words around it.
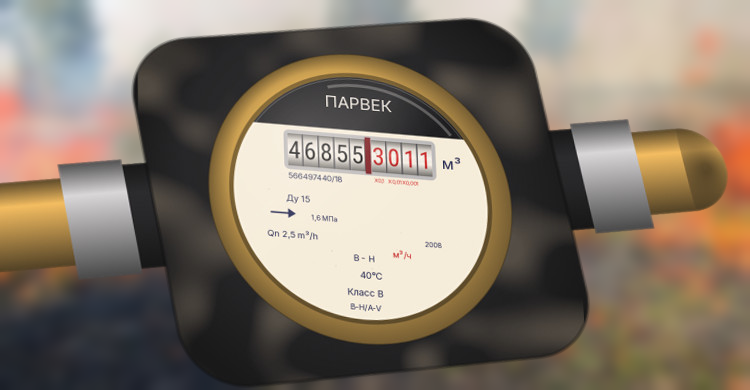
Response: {"value": 46855.3011, "unit": "m³"}
